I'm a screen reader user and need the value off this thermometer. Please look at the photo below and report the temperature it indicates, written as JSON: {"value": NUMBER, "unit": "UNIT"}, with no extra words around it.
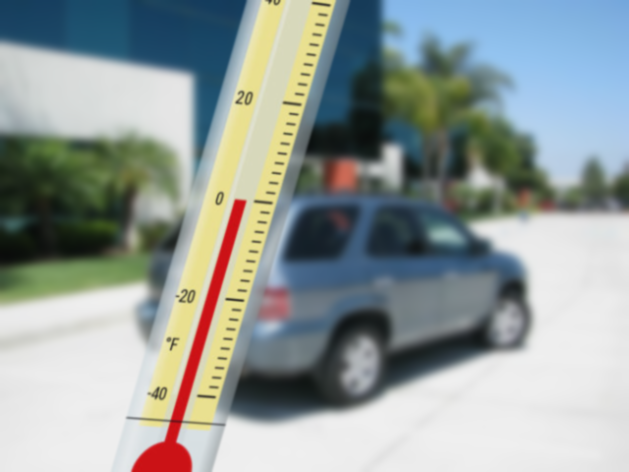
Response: {"value": 0, "unit": "°F"}
